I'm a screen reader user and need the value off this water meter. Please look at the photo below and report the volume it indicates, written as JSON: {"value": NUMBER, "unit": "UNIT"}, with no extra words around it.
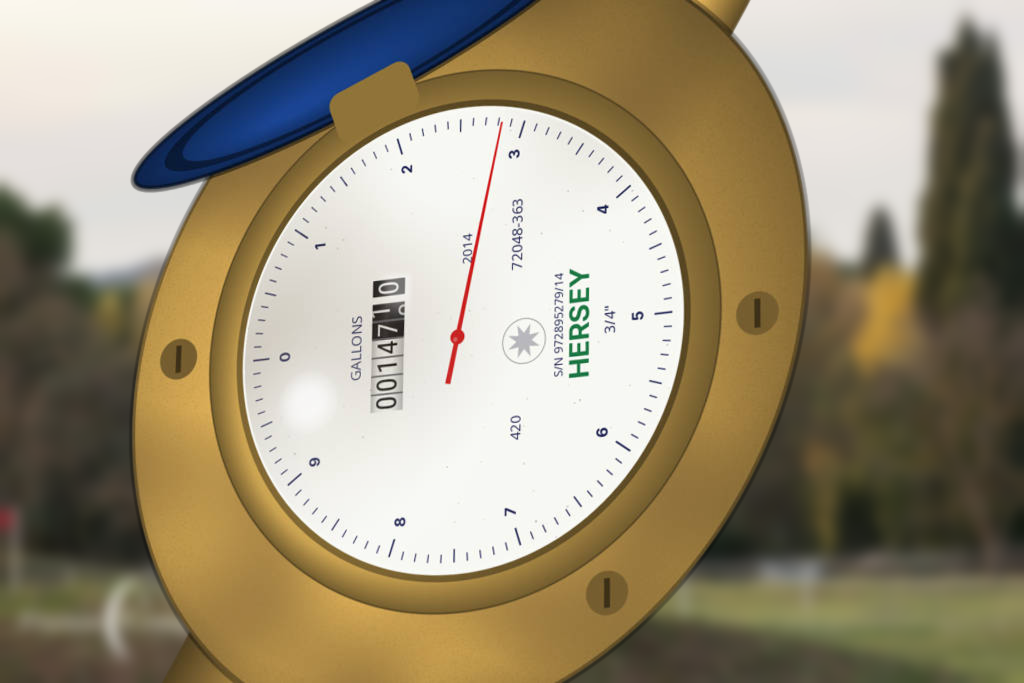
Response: {"value": 14712.8, "unit": "gal"}
